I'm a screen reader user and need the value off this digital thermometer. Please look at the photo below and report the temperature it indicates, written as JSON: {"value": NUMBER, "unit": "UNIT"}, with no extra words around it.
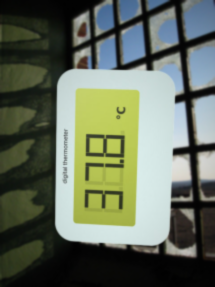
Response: {"value": 37.8, "unit": "°C"}
